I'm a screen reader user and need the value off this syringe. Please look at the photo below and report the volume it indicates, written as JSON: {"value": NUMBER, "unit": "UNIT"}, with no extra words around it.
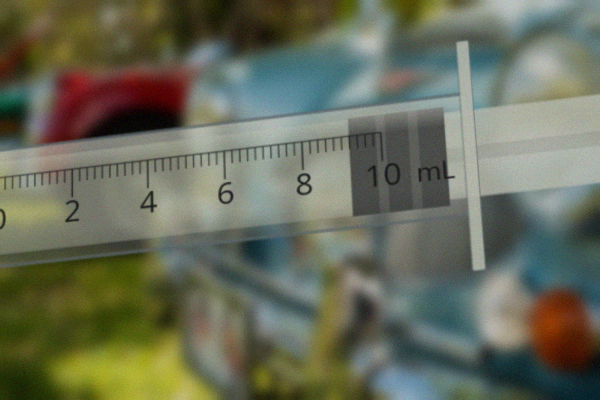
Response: {"value": 9.2, "unit": "mL"}
